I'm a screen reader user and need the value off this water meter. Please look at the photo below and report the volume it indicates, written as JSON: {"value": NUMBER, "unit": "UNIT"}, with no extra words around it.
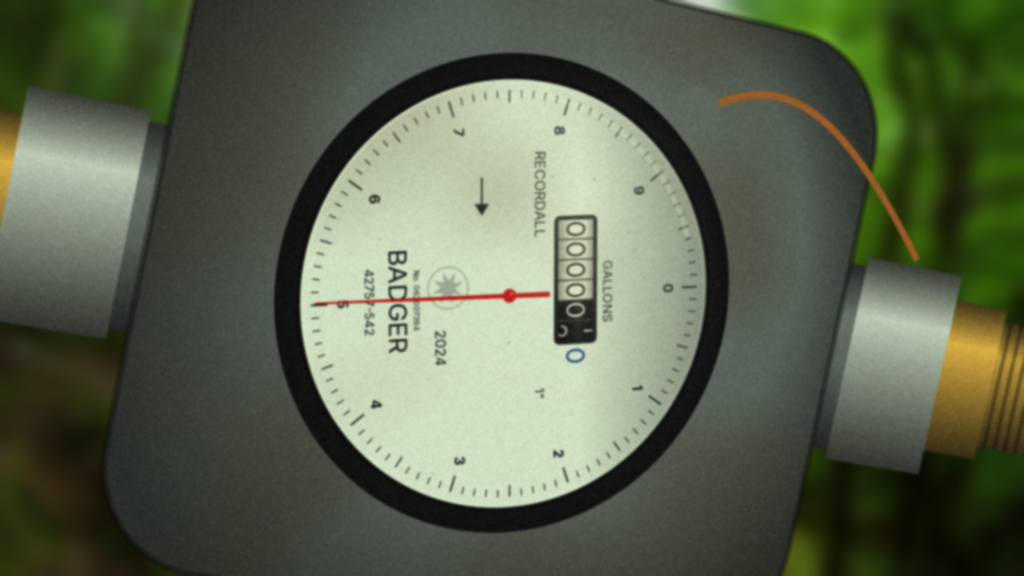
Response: {"value": 15.0, "unit": "gal"}
